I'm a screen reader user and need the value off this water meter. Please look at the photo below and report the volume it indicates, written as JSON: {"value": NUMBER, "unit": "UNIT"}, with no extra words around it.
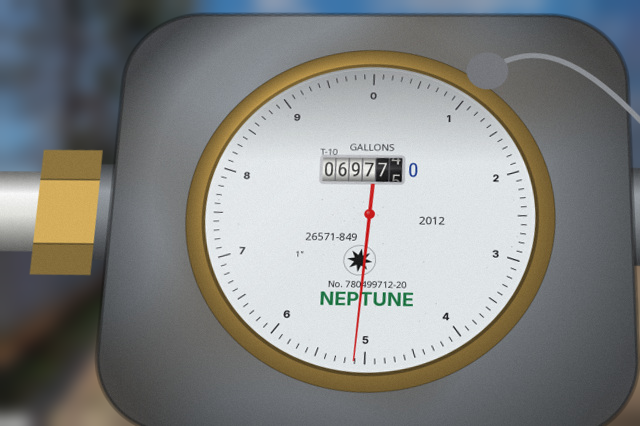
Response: {"value": 697745.1, "unit": "gal"}
